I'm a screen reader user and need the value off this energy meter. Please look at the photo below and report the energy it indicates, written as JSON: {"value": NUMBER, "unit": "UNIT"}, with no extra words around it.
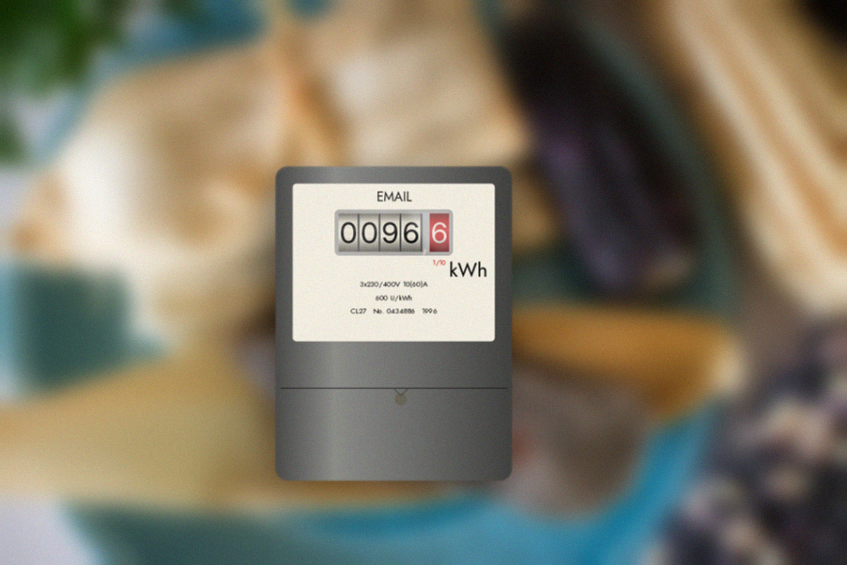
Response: {"value": 96.6, "unit": "kWh"}
